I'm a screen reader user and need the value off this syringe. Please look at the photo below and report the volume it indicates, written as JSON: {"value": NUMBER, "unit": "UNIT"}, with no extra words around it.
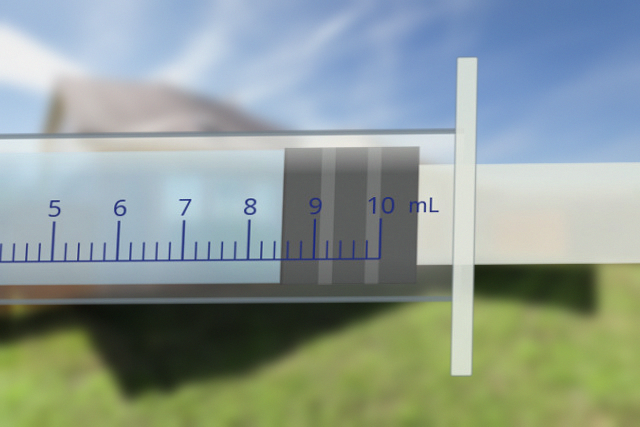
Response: {"value": 8.5, "unit": "mL"}
